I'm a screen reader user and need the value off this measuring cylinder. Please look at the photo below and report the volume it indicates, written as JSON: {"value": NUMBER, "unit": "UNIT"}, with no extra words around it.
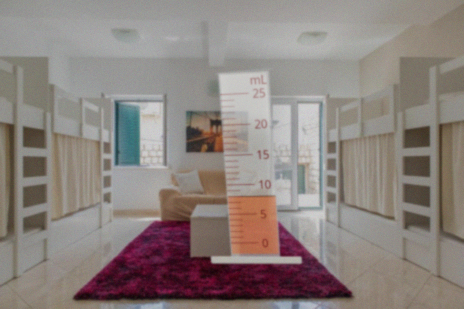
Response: {"value": 8, "unit": "mL"}
